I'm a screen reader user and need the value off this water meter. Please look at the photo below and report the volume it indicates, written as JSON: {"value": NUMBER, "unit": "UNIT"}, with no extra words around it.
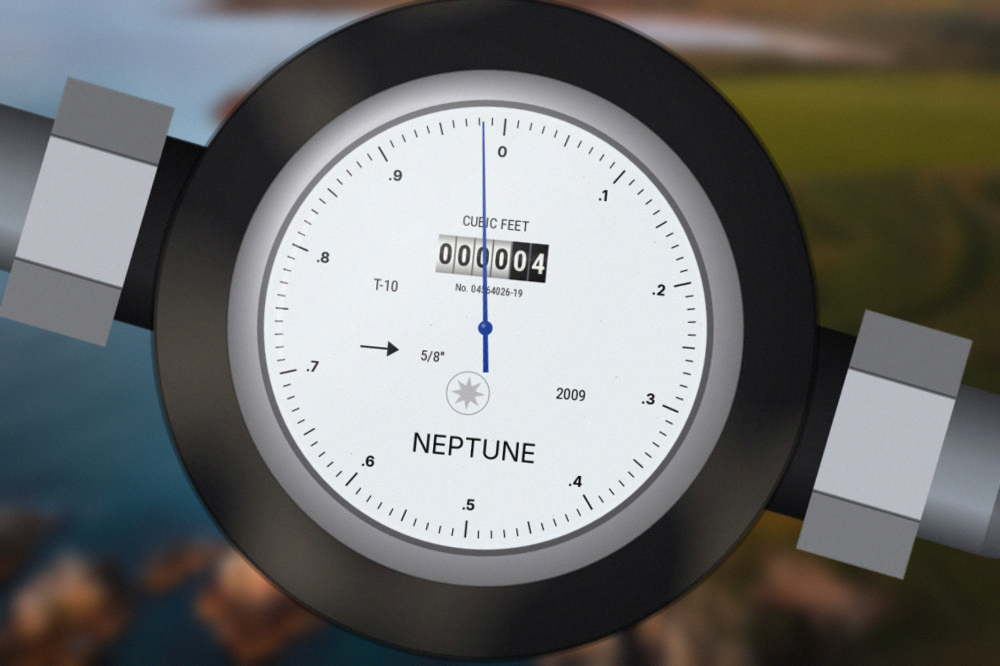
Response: {"value": 3.98, "unit": "ft³"}
